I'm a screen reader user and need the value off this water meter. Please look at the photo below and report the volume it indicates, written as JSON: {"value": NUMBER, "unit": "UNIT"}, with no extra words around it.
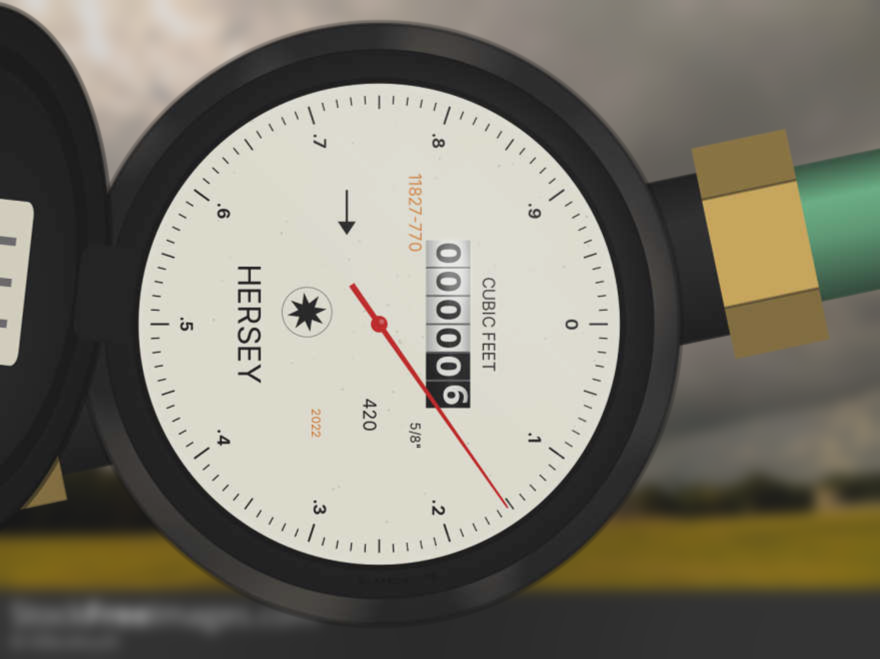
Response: {"value": 6.15, "unit": "ft³"}
